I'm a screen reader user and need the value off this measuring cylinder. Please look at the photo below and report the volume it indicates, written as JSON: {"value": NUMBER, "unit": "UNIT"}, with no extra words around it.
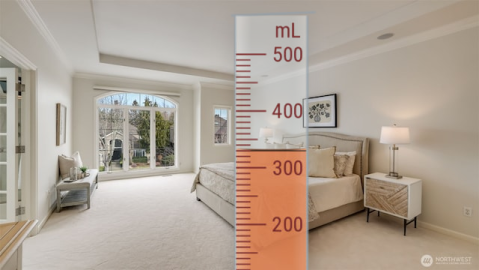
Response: {"value": 330, "unit": "mL"}
